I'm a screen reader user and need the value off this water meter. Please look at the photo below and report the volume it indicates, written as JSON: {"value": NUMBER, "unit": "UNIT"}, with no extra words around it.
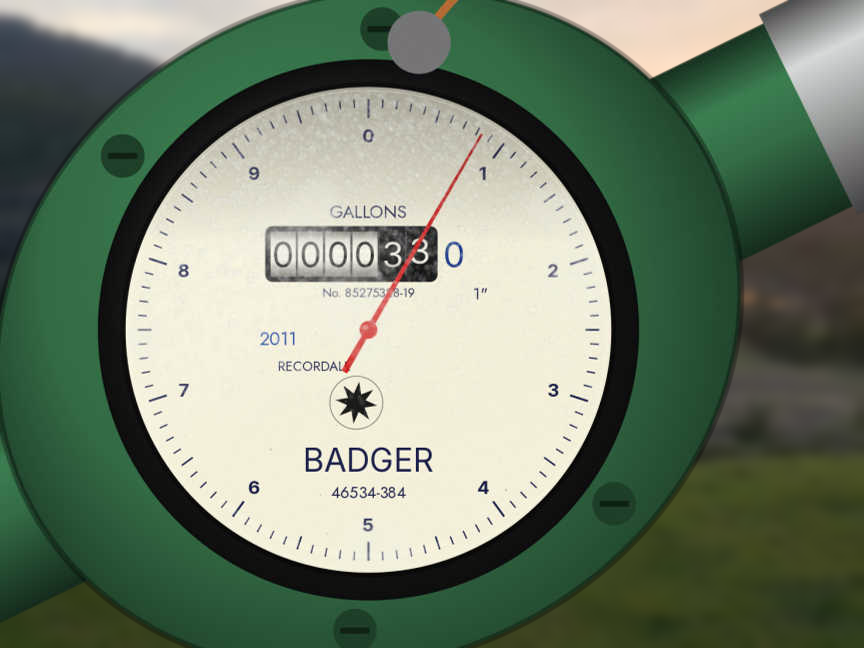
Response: {"value": 330.8, "unit": "gal"}
